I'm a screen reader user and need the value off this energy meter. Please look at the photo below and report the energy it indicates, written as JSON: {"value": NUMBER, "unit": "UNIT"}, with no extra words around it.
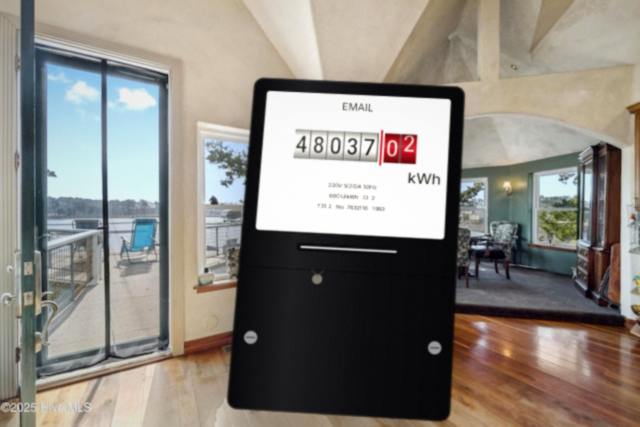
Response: {"value": 48037.02, "unit": "kWh"}
